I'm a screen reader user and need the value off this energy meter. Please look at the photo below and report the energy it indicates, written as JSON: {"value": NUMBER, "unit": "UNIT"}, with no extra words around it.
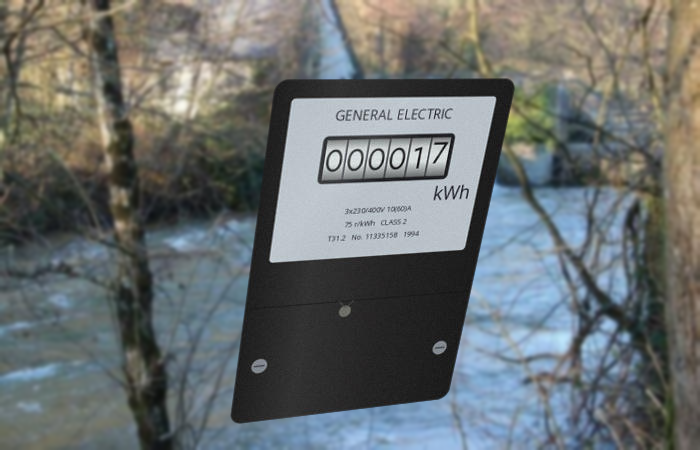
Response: {"value": 17, "unit": "kWh"}
